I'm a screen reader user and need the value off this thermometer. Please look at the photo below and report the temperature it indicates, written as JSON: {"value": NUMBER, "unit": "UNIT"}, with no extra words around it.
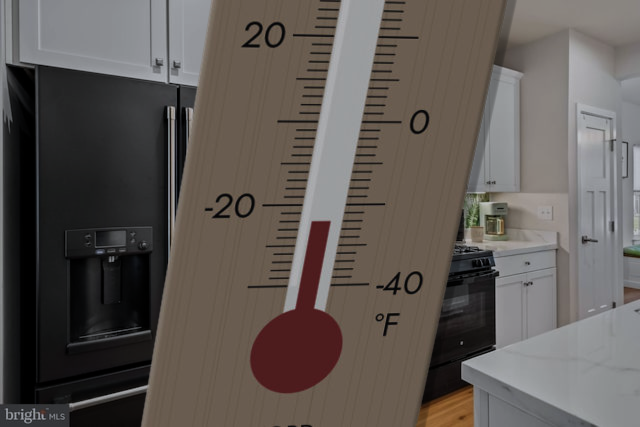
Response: {"value": -24, "unit": "°F"}
